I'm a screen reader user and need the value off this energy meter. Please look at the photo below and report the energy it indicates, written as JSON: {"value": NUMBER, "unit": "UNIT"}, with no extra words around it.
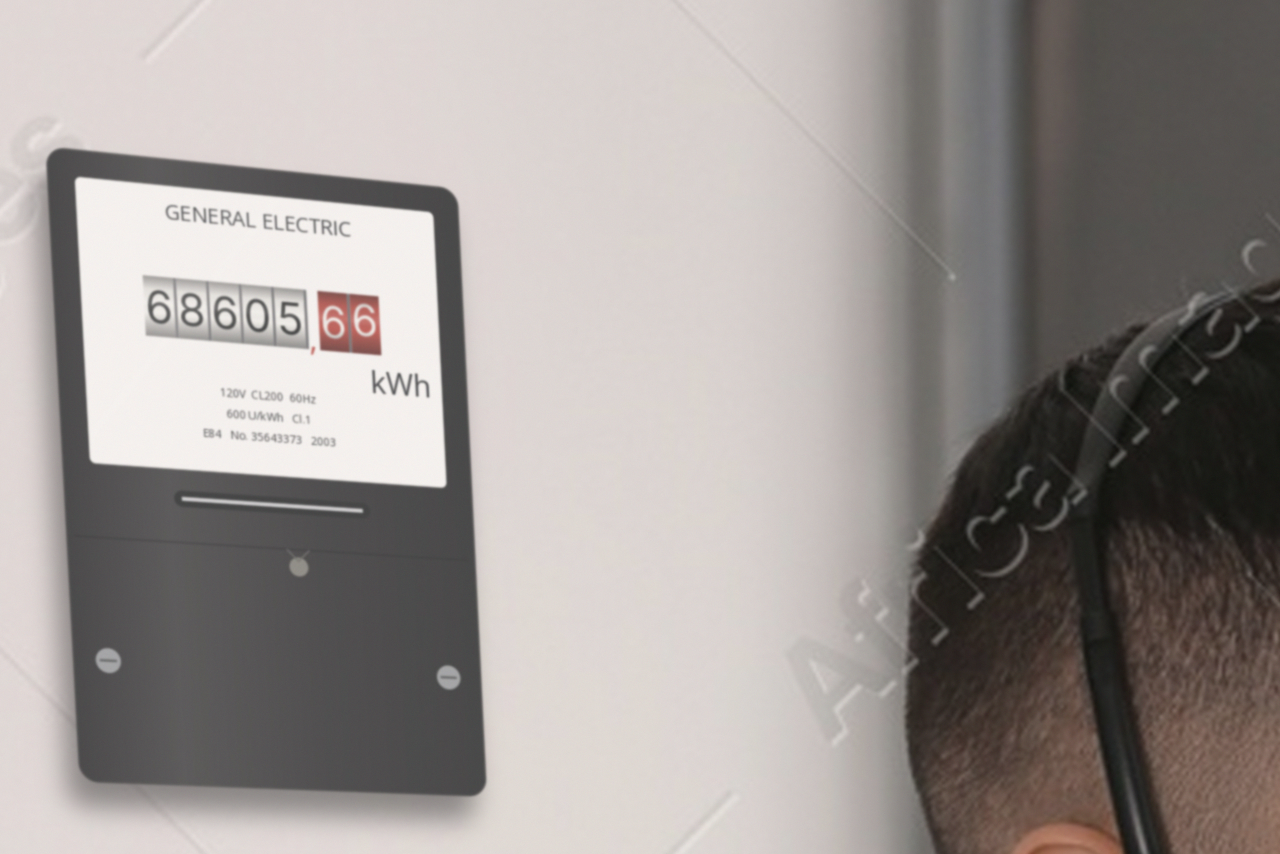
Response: {"value": 68605.66, "unit": "kWh"}
